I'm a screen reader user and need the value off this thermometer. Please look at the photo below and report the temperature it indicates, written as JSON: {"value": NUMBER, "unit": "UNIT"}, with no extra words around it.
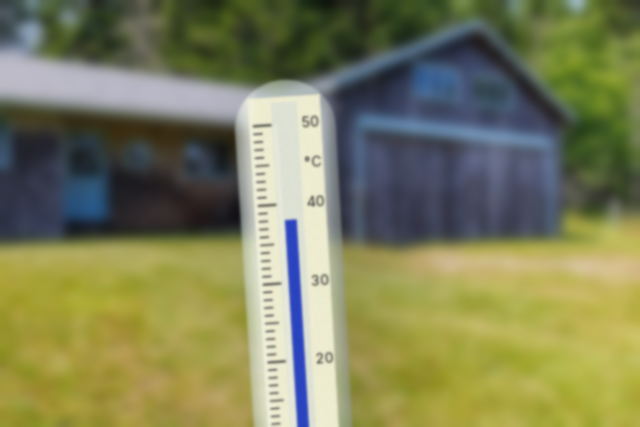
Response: {"value": 38, "unit": "°C"}
